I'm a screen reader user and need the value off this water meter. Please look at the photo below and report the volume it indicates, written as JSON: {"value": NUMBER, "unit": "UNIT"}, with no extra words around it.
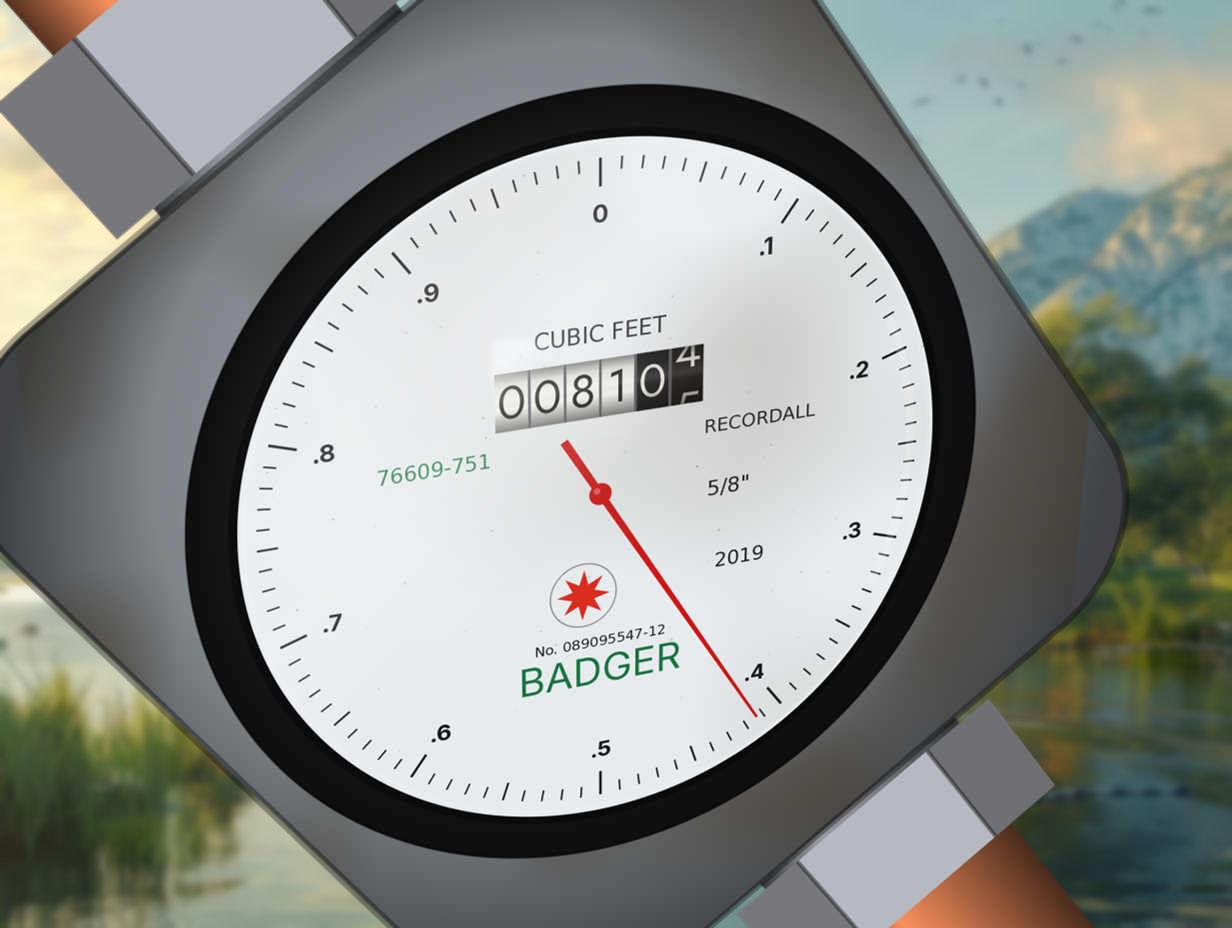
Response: {"value": 8104.41, "unit": "ft³"}
